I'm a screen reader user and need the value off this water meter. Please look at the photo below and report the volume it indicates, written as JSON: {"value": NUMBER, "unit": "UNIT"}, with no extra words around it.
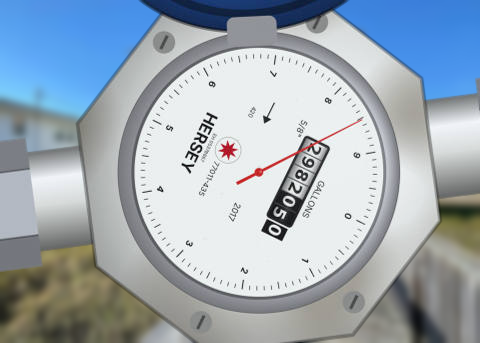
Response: {"value": 2982048.5, "unit": "gal"}
